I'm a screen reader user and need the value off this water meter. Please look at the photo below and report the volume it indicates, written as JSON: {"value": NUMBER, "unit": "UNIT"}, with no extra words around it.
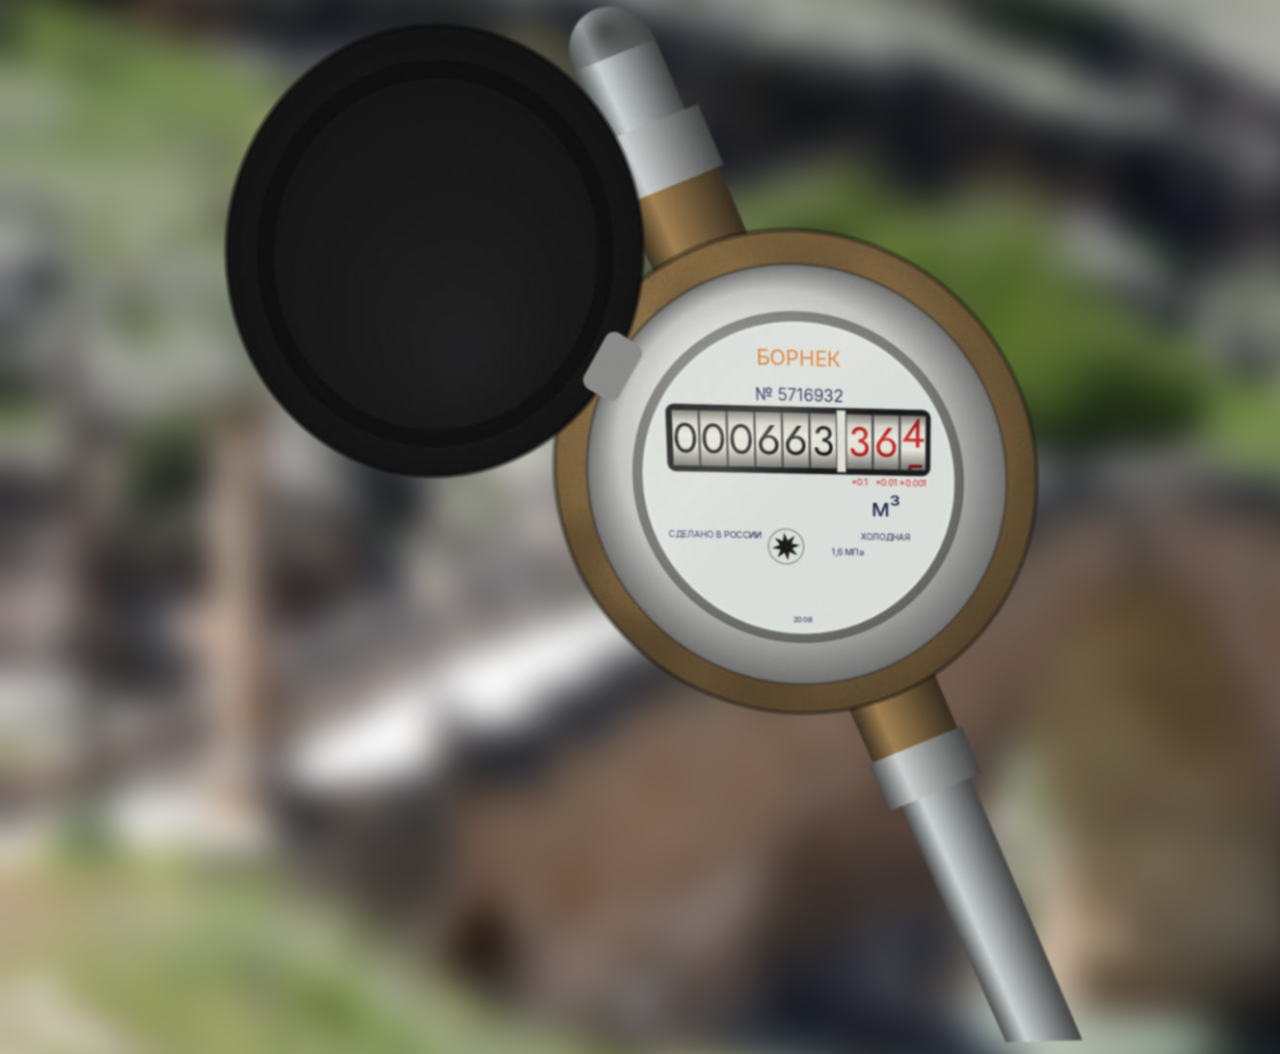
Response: {"value": 663.364, "unit": "m³"}
